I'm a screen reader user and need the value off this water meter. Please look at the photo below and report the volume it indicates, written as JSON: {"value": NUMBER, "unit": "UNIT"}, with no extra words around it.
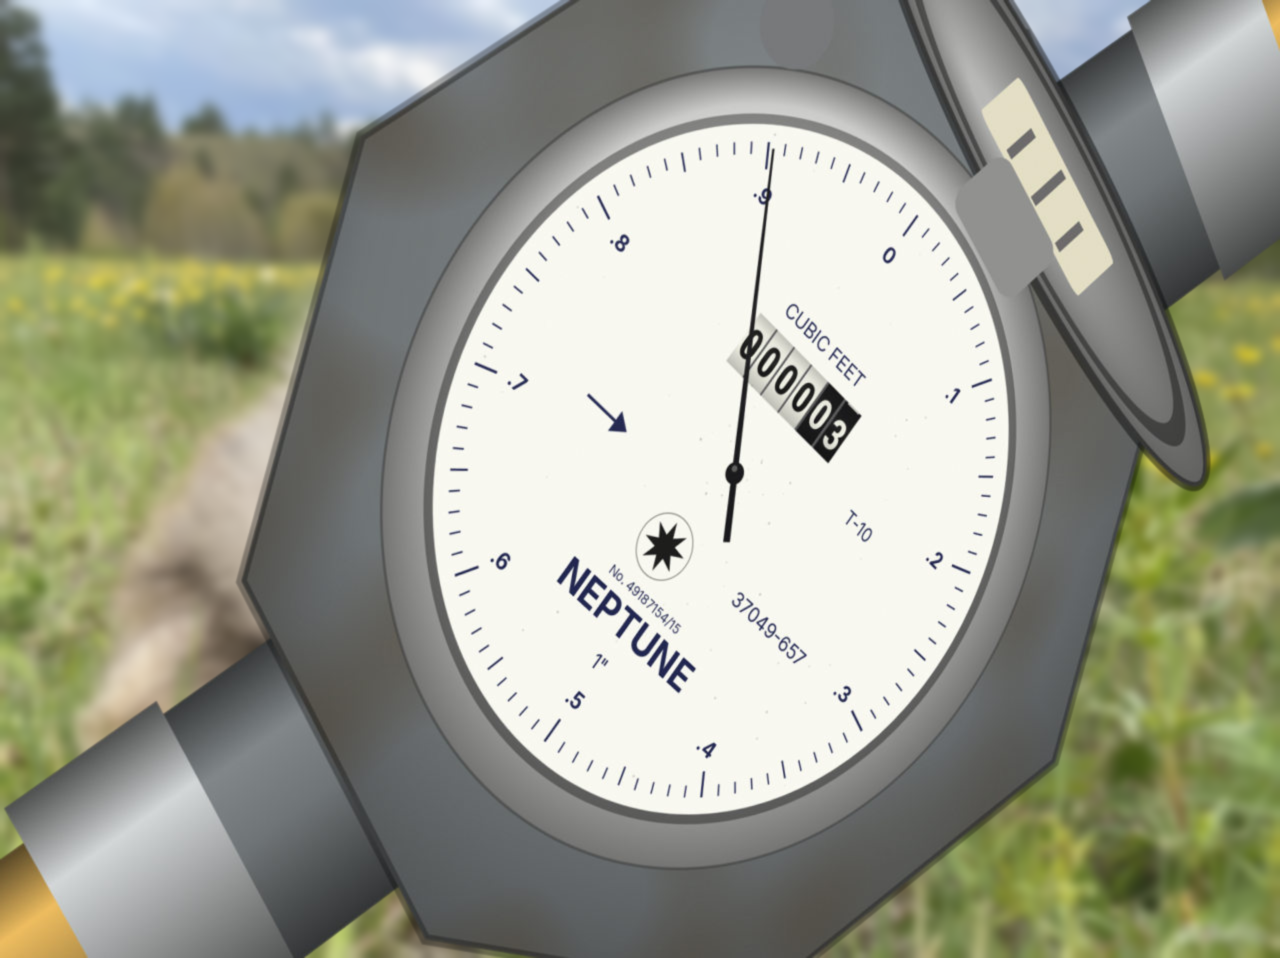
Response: {"value": 2.90, "unit": "ft³"}
